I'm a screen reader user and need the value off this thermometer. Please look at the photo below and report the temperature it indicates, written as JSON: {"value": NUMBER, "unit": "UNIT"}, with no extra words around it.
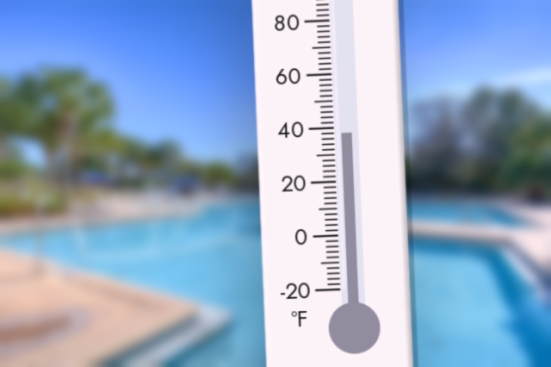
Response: {"value": 38, "unit": "°F"}
